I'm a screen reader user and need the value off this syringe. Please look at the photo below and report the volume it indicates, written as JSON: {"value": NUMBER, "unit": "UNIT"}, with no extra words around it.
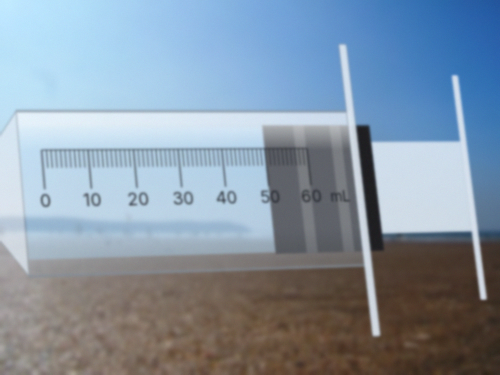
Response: {"value": 50, "unit": "mL"}
